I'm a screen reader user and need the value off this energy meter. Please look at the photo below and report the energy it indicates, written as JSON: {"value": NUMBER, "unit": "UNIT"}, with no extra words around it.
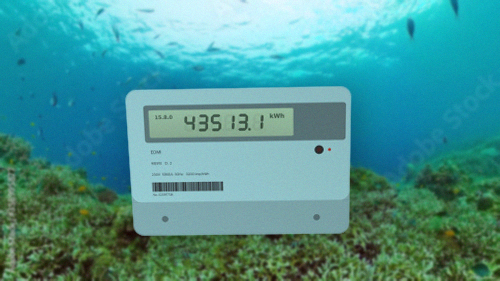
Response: {"value": 43513.1, "unit": "kWh"}
